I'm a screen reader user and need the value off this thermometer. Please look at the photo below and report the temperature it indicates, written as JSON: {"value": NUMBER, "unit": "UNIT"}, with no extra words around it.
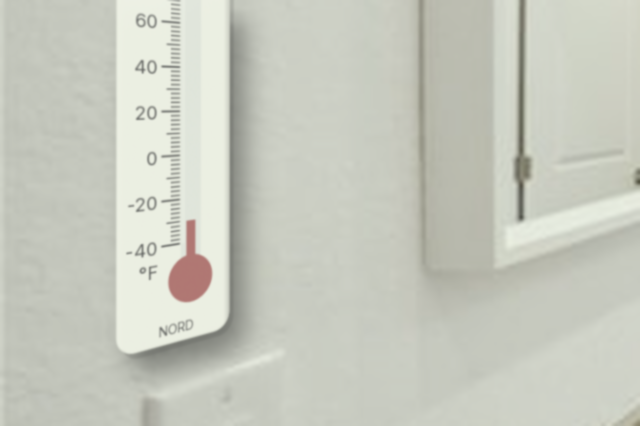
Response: {"value": -30, "unit": "°F"}
